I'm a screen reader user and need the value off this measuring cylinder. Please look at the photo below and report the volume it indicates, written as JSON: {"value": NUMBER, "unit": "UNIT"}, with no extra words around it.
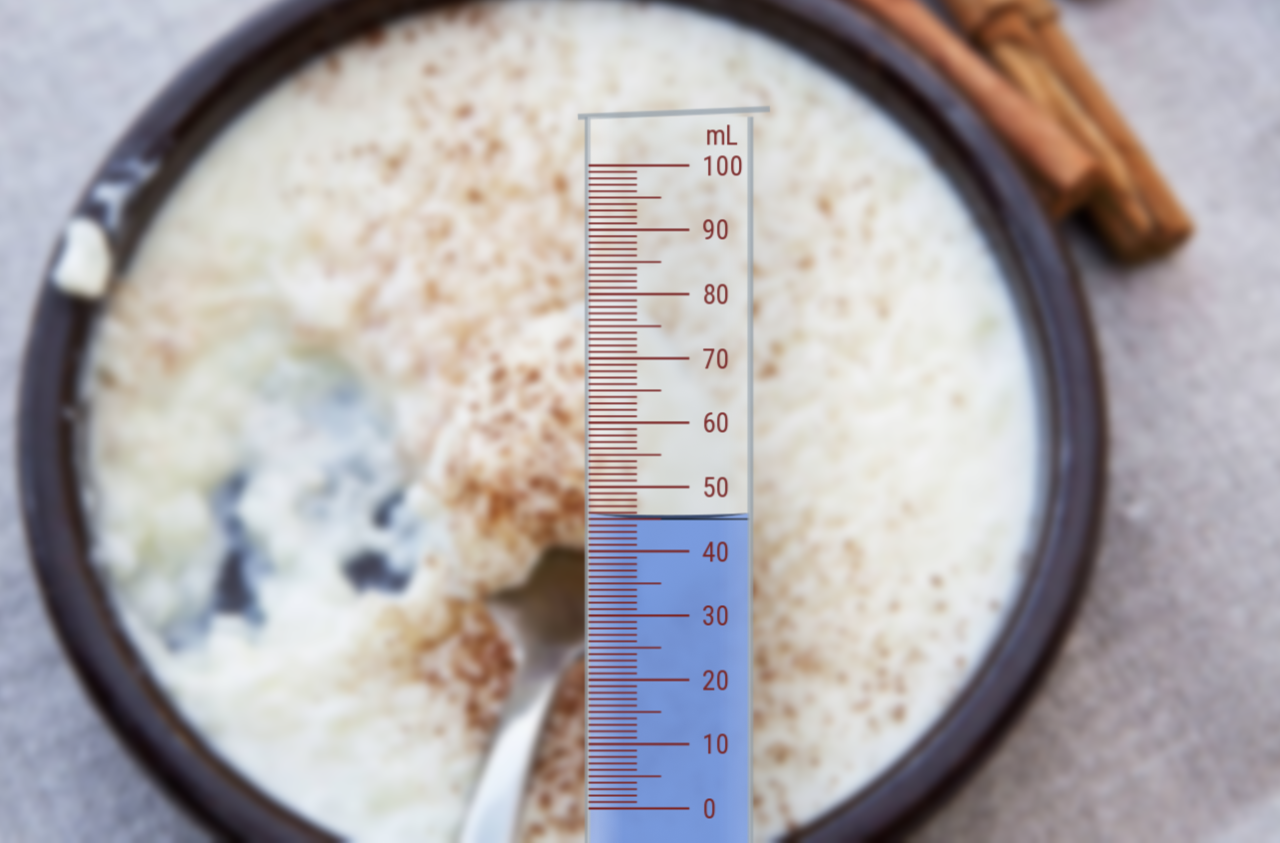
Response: {"value": 45, "unit": "mL"}
